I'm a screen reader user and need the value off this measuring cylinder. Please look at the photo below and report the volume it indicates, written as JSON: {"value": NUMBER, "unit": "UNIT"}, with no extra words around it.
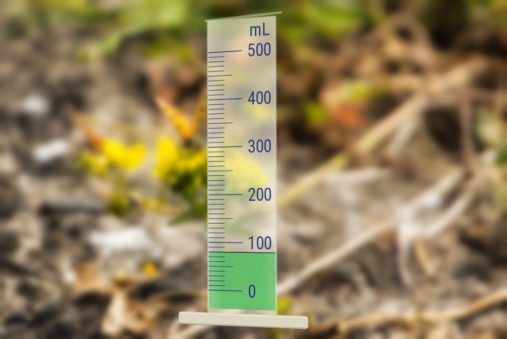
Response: {"value": 80, "unit": "mL"}
